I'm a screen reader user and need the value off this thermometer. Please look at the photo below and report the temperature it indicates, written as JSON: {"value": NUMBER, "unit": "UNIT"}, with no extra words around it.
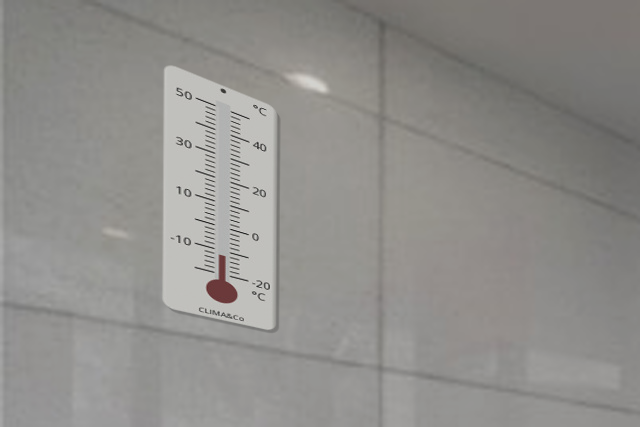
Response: {"value": -12, "unit": "°C"}
